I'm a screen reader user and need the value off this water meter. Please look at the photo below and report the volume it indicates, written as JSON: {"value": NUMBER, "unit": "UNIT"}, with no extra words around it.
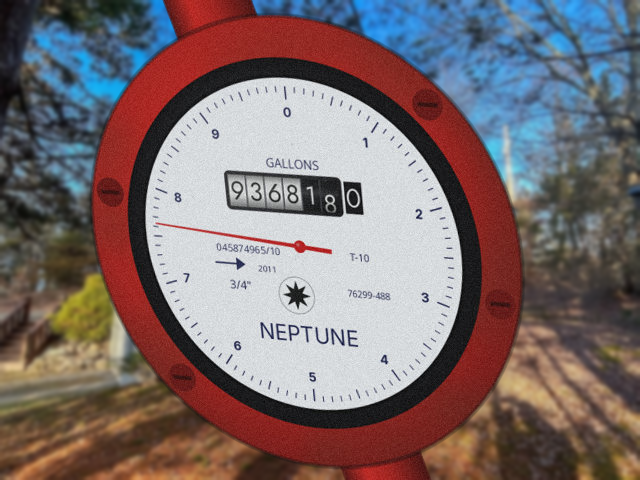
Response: {"value": 9368177.6, "unit": "gal"}
